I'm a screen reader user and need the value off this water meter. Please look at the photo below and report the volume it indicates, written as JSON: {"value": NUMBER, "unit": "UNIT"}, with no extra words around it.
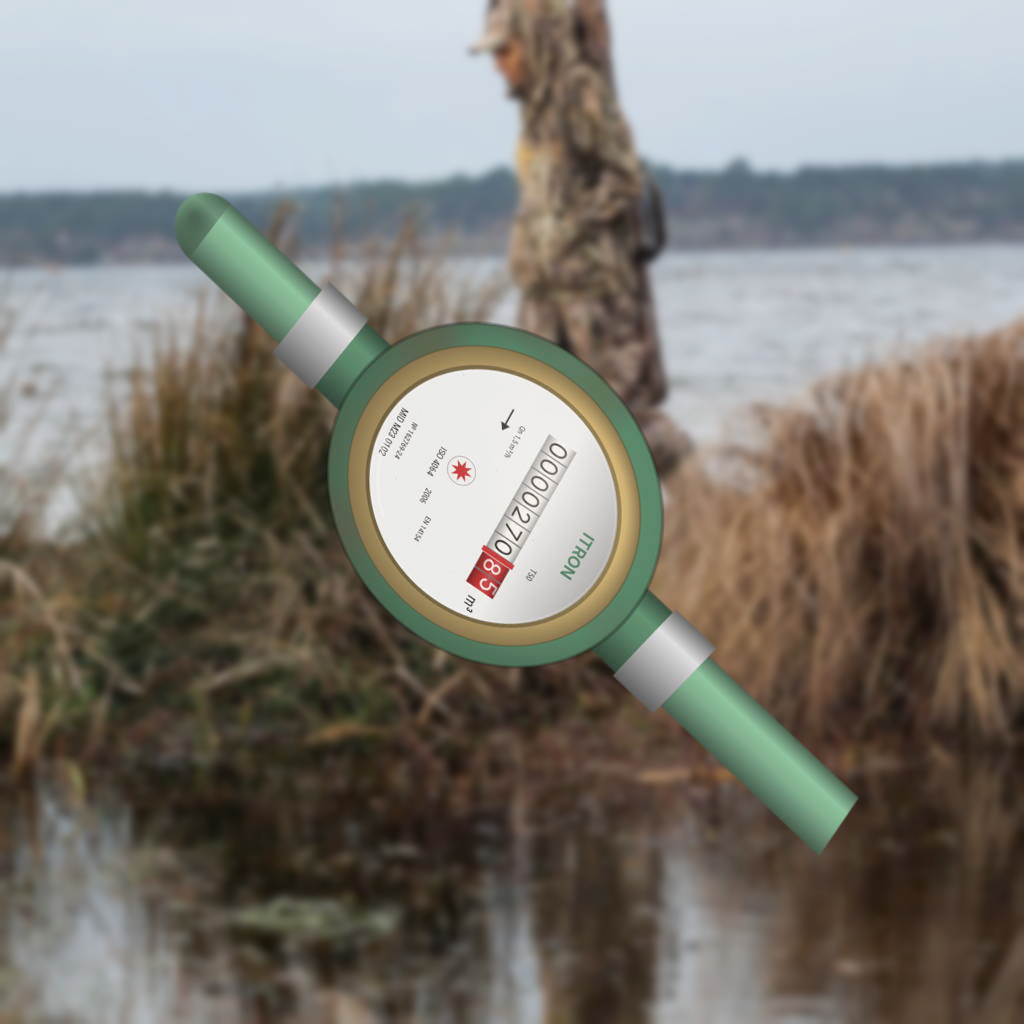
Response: {"value": 270.85, "unit": "m³"}
